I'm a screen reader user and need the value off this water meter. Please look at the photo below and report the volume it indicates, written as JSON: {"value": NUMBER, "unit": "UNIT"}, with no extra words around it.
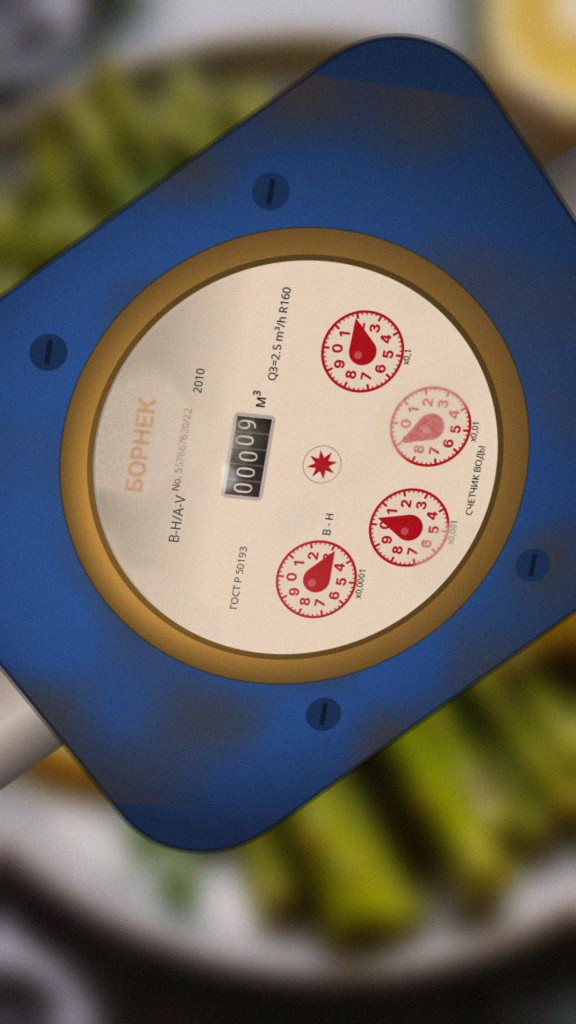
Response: {"value": 9.1903, "unit": "m³"}
